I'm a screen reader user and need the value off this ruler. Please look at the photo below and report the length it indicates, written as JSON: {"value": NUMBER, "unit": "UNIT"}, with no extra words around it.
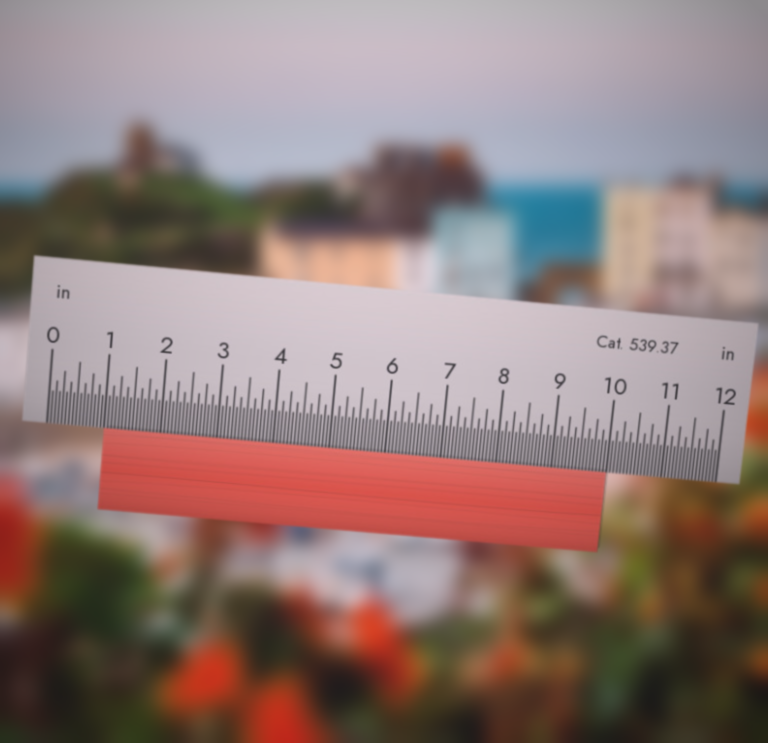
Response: {"value": 9, "unit": "in"}
